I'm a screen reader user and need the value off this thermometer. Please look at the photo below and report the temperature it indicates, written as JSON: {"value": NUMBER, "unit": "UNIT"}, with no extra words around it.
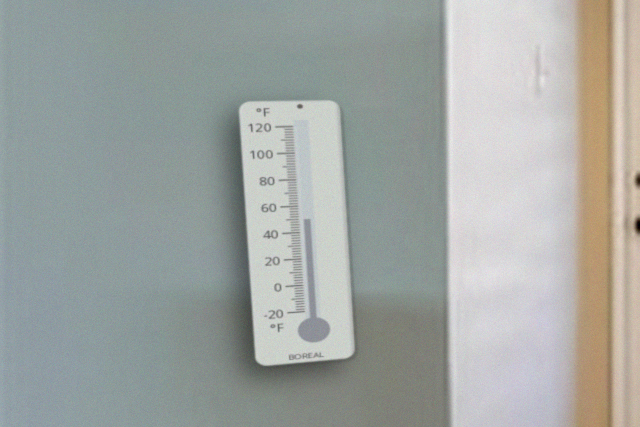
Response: {"value": 50, "unit": "°F"}
